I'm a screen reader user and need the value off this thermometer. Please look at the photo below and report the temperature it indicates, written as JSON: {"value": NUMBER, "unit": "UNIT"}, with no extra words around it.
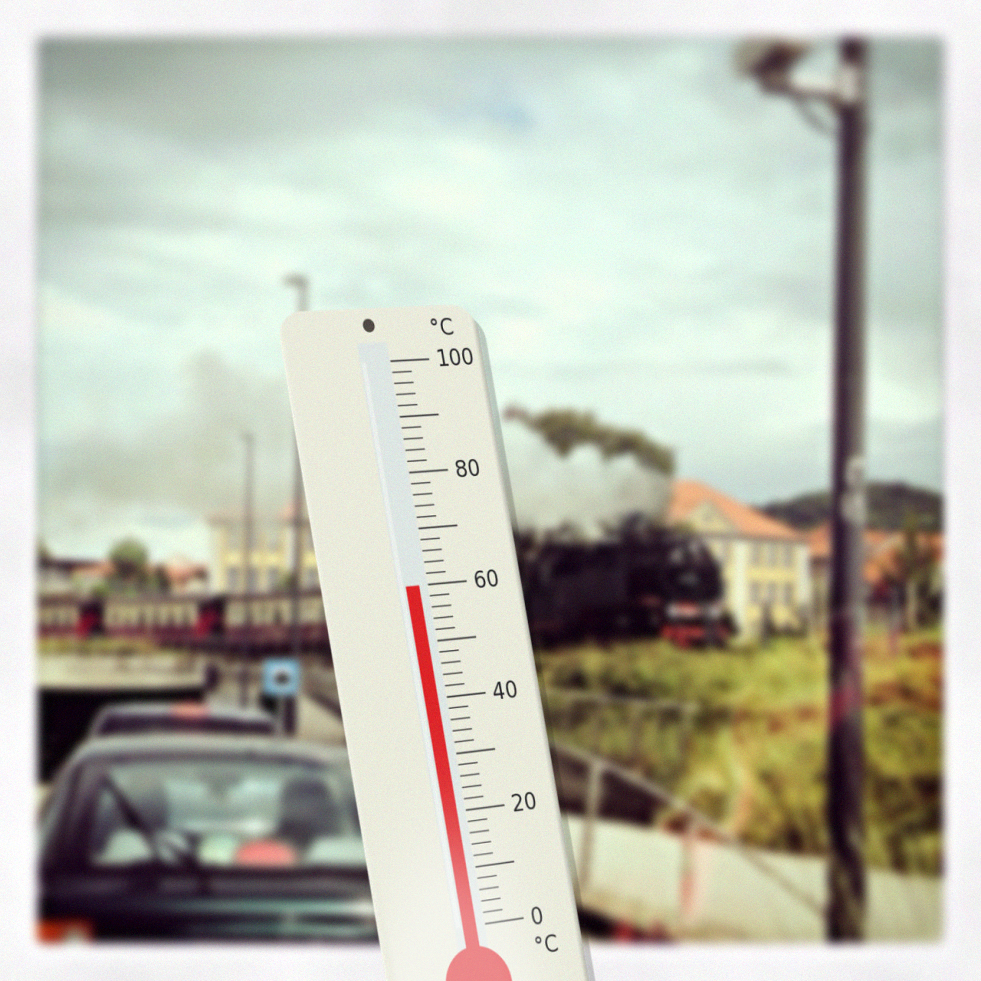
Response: {"value": 60, "unit": "°C"}
